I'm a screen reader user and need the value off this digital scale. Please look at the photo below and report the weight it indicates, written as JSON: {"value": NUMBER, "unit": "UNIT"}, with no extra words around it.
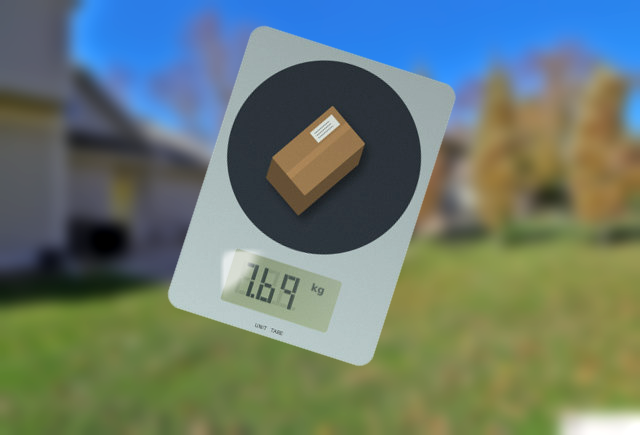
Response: {"value": 7.69, "unit": "kg"}
